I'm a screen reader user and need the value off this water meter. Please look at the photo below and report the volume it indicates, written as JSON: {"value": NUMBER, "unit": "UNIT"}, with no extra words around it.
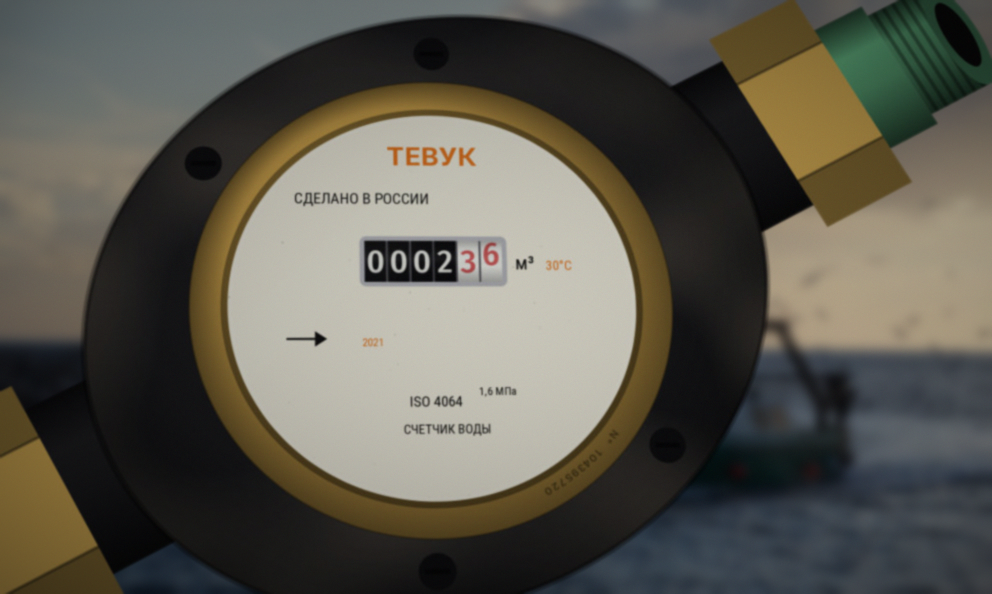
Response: {"value": 2.36, "unit": "m³"}
